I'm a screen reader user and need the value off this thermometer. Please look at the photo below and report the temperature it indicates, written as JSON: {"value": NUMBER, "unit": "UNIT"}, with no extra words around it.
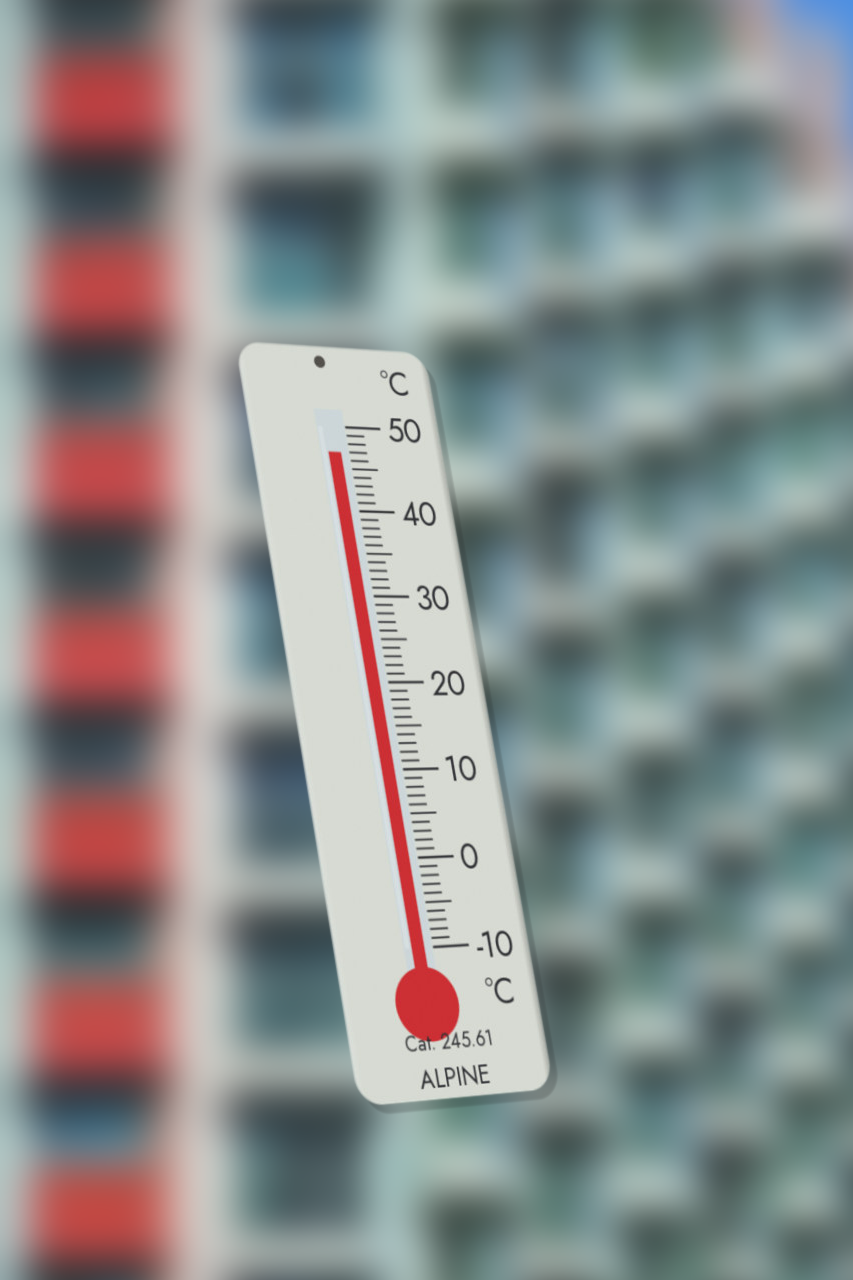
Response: {"value": 47, "unit": "°C"}
